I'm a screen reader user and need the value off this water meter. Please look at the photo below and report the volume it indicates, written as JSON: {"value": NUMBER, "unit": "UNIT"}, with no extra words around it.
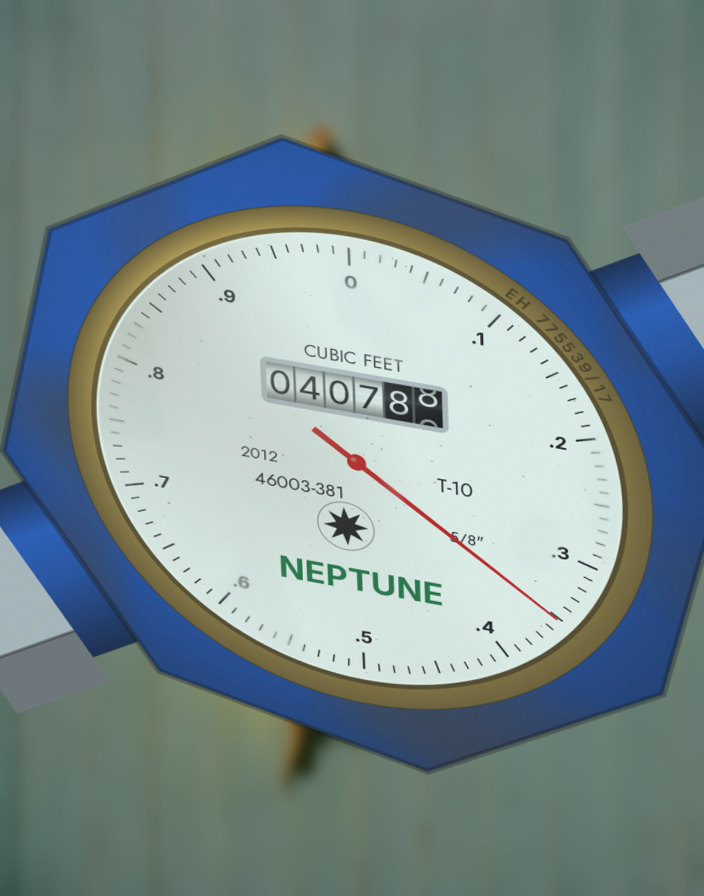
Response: {"value": 40788.35, "unit": "ft³"}
